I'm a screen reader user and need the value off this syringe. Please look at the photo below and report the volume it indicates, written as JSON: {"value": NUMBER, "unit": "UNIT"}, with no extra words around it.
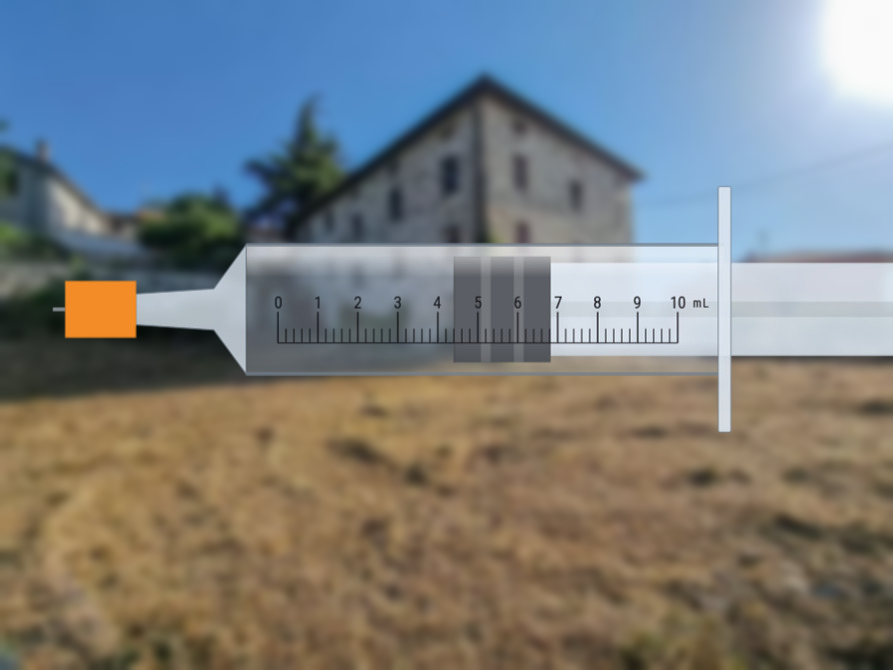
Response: {"value": 4.4, "unit": "mL"}
